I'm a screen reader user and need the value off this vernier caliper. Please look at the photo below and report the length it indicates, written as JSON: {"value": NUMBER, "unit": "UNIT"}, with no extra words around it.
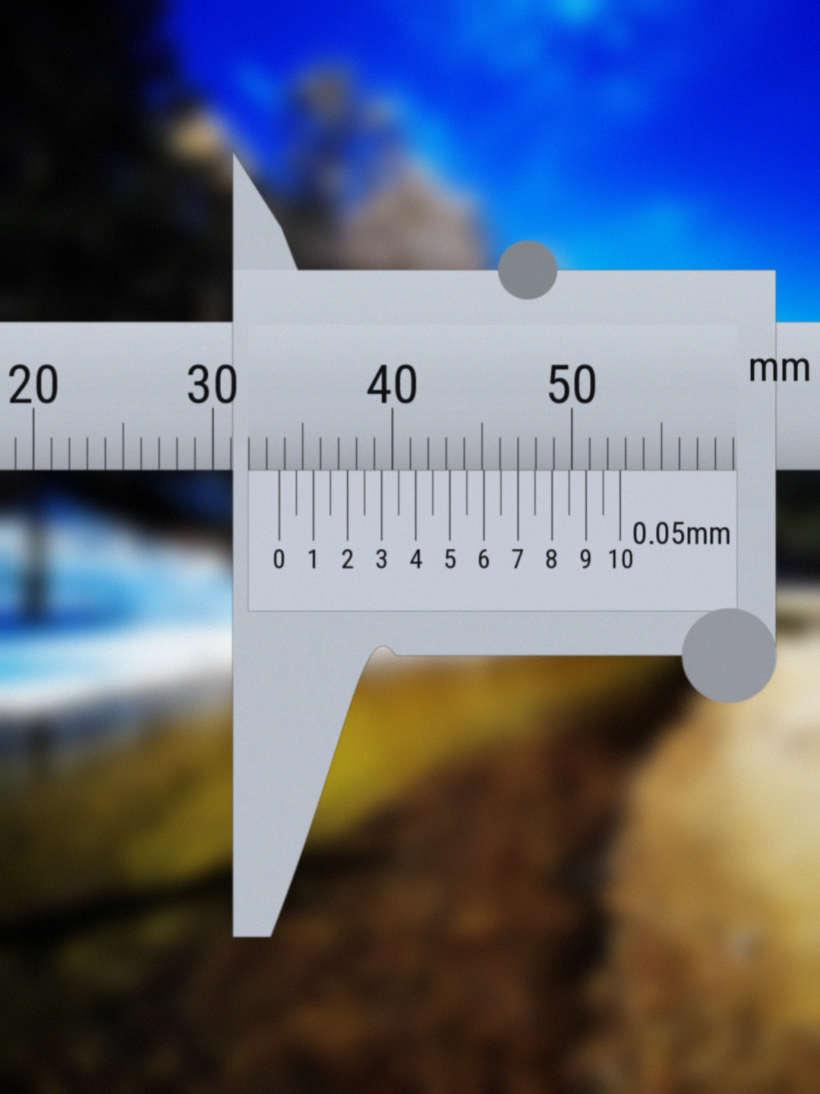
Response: {"value": 33.7, "unit": "mm"}
